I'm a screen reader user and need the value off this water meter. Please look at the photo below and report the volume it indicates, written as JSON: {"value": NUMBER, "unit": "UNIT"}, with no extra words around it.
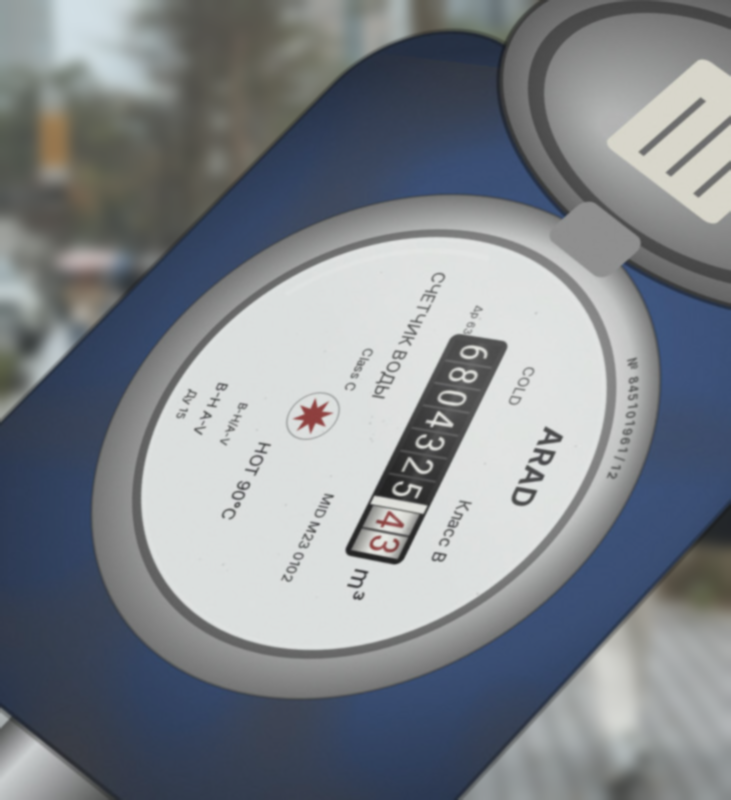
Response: {"value": 6804325.43, "unit": "m³"}
